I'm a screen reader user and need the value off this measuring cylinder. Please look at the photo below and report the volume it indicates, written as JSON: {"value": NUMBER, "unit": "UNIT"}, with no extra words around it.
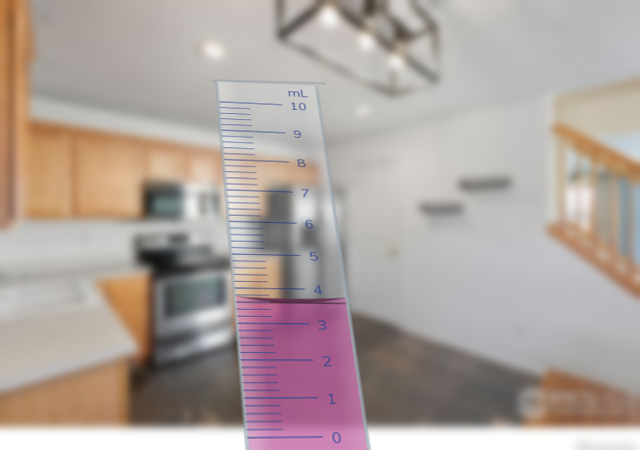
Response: {"value": 3.6, "unit": "mL"}
